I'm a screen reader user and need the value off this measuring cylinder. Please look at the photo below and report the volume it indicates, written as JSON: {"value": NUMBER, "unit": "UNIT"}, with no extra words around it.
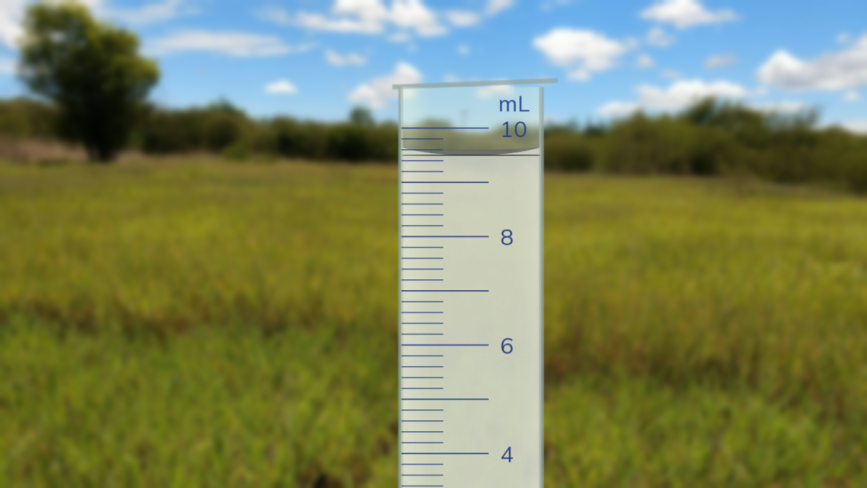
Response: {"value": 9.5, "unit": "mL"}
